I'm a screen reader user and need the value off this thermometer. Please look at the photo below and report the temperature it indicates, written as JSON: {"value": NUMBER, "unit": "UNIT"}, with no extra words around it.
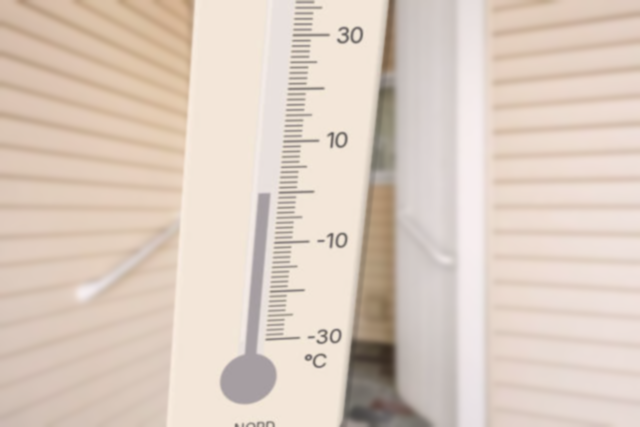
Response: {"value": 0, "unit": "°C"}
